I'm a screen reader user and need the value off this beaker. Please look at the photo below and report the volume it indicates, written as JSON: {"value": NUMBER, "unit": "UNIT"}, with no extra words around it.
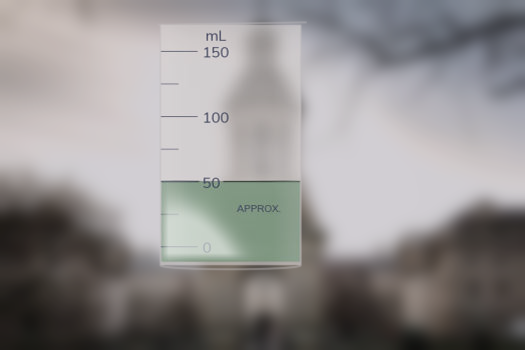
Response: {"value": 50, "unit": "mL"}
